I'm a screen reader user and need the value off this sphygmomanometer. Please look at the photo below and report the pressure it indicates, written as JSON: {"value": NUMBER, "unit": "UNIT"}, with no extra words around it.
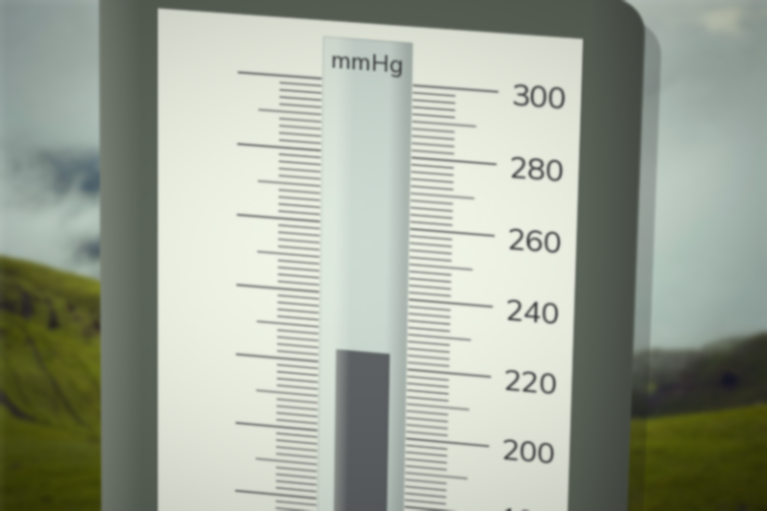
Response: {"value": 224, "unit": "mmHg"}
